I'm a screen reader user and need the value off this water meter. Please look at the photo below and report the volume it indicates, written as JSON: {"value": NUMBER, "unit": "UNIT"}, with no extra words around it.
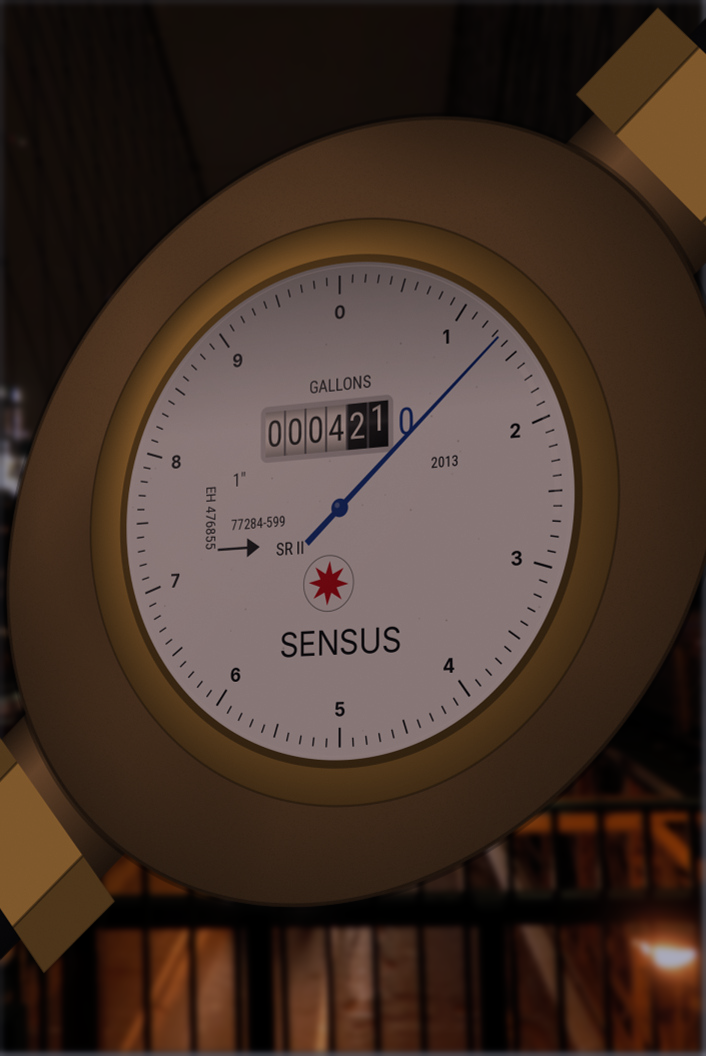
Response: {"value": 4211.3, "unit": "gal"}
